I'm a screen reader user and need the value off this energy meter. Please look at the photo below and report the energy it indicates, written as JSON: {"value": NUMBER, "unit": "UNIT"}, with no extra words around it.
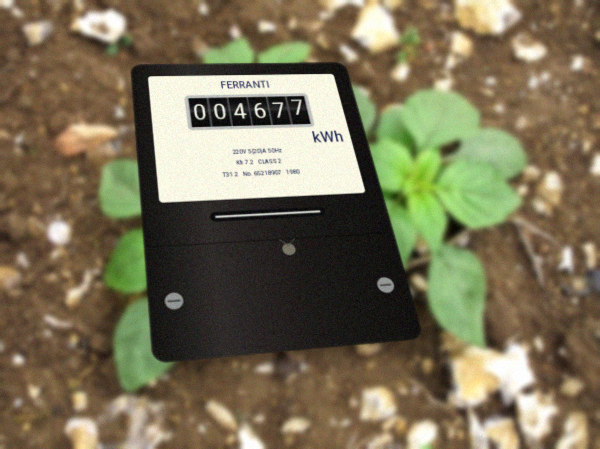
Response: {"value": 4677, "unit": "kWh"}
